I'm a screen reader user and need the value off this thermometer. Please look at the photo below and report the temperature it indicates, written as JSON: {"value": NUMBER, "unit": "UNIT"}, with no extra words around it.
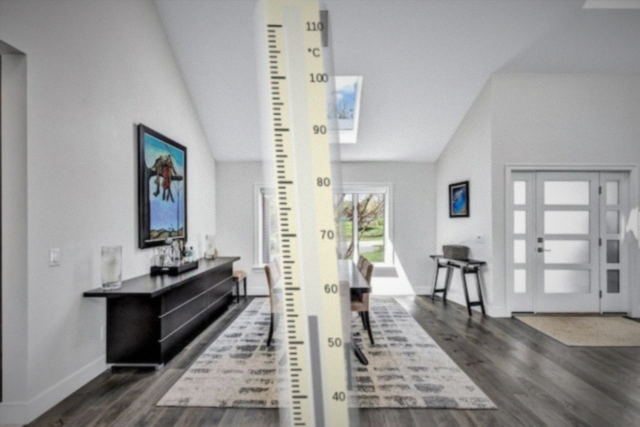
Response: {"value": 55, "unit": "°C"}
